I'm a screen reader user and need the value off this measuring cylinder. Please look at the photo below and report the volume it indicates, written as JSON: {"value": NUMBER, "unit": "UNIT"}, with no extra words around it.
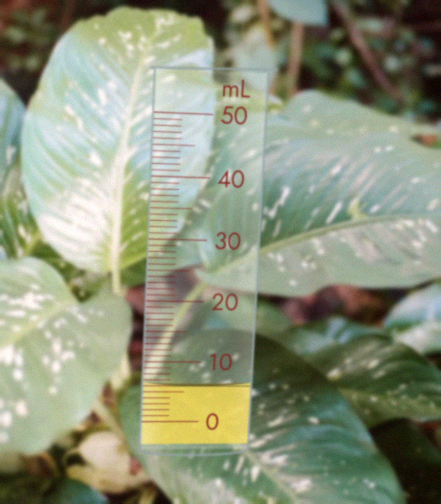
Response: {"value": 6, "unit": "mL"}
